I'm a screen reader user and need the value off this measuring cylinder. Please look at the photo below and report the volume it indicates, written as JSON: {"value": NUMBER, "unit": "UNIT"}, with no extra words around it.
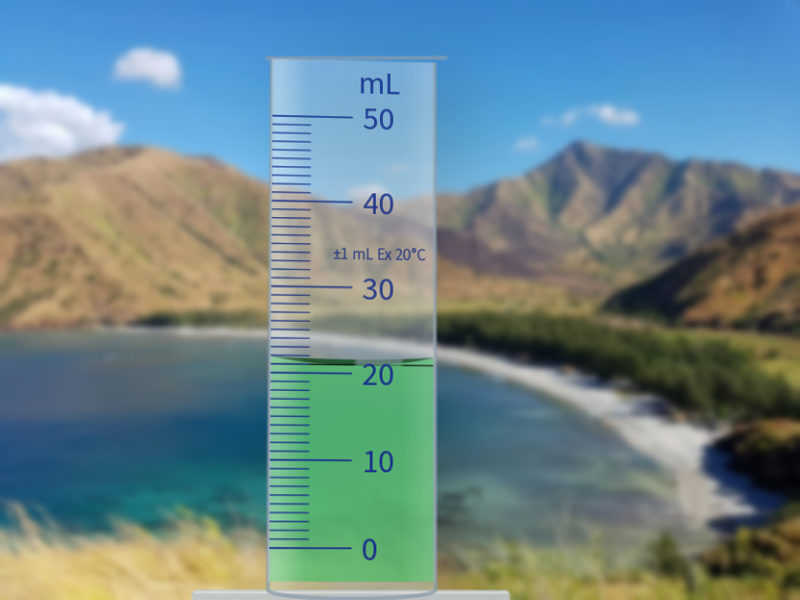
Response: {"value": 21, "unit": "mL"}
